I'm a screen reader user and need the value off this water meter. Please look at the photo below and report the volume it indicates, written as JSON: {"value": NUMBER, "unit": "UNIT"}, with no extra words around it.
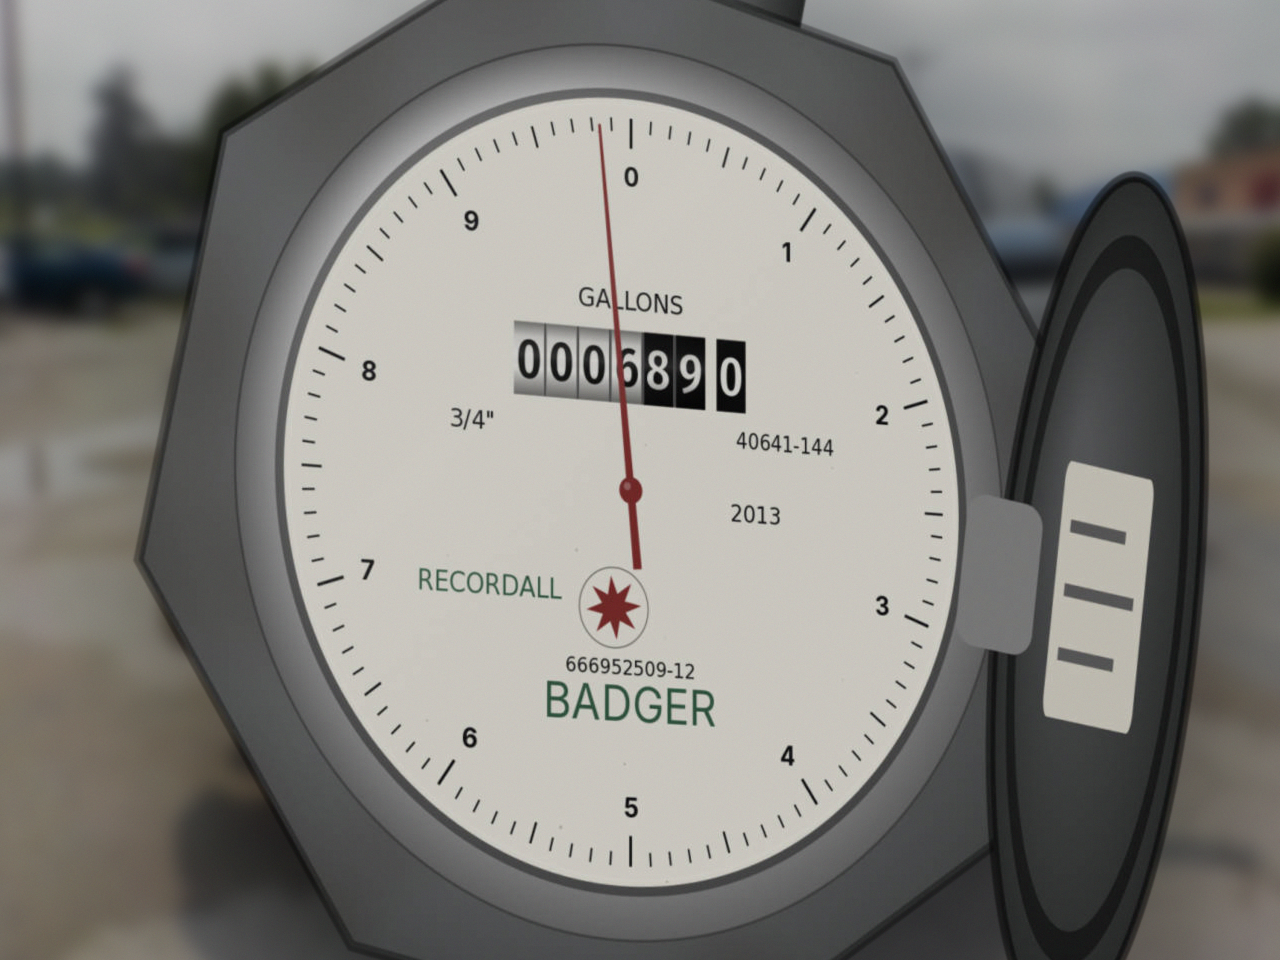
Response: {"value": 6889.8, "unit": "gal"}
